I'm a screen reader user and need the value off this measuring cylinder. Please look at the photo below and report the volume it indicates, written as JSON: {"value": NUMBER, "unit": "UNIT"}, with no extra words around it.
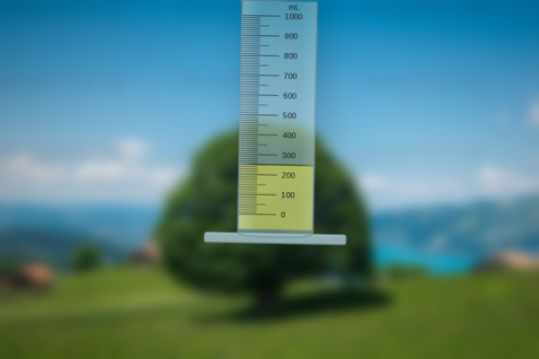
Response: {"value": 250, "unit": "mL"}
